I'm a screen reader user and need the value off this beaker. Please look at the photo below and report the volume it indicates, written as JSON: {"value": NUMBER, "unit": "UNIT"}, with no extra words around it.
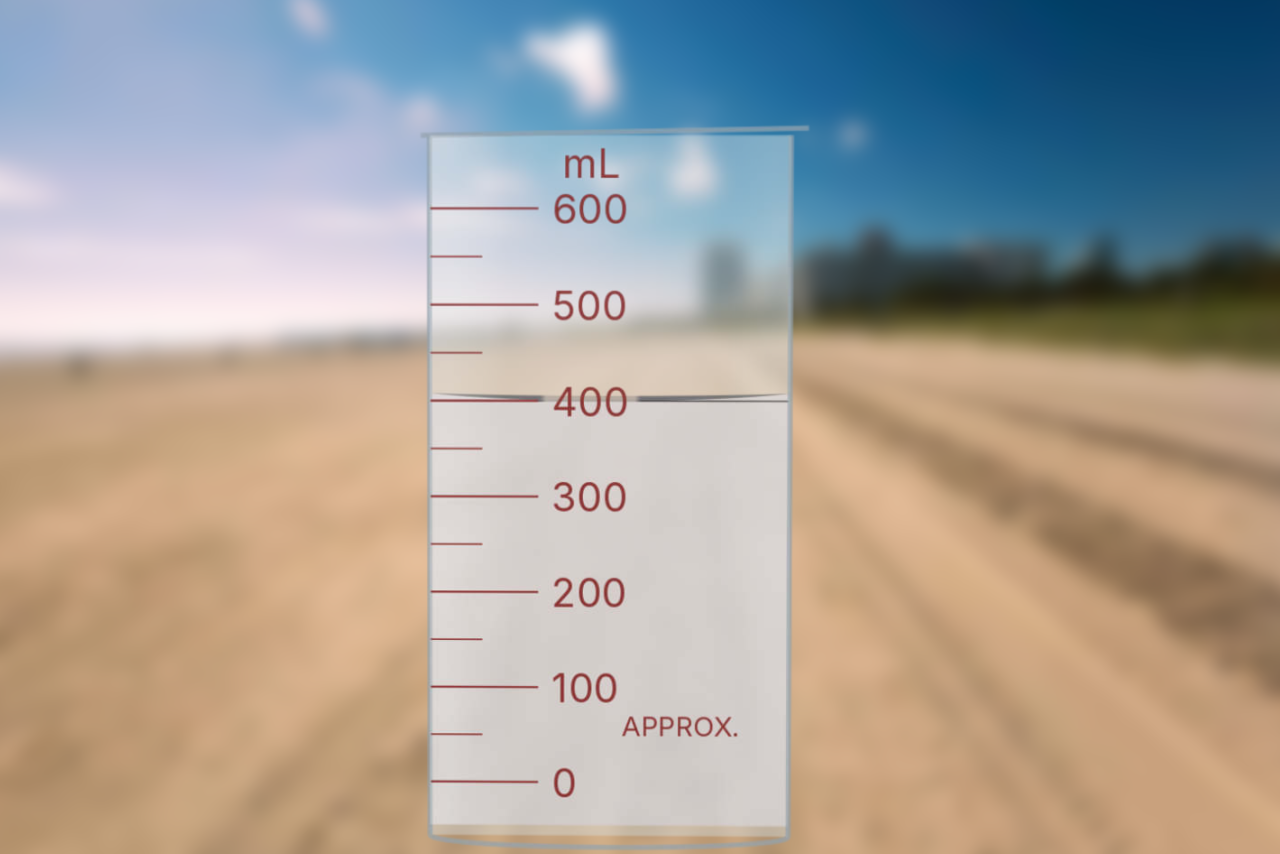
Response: {"value": 400, "unit": "mL"}
